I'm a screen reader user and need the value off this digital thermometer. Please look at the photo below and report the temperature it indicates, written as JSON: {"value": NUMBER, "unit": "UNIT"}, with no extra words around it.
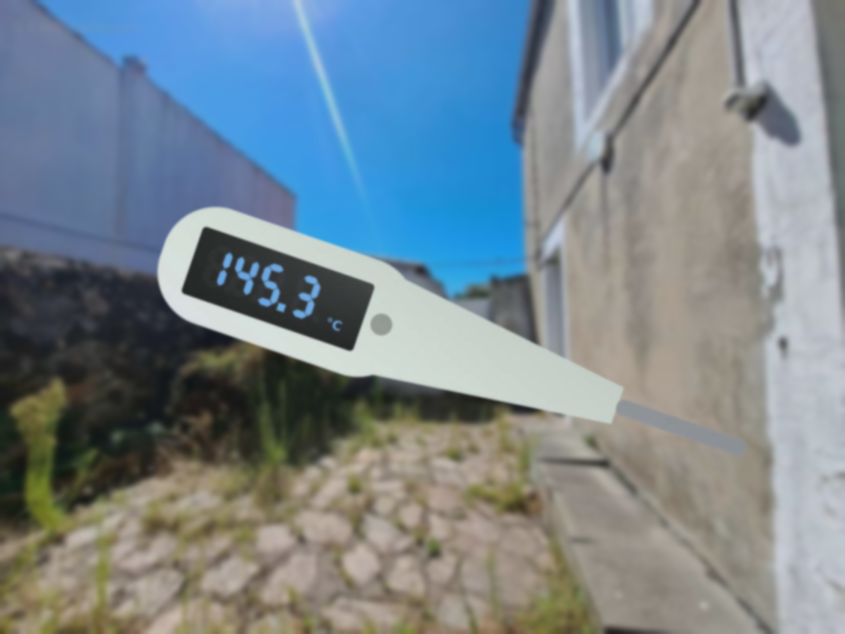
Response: {"value": 145.3, "unit": "°C"}
